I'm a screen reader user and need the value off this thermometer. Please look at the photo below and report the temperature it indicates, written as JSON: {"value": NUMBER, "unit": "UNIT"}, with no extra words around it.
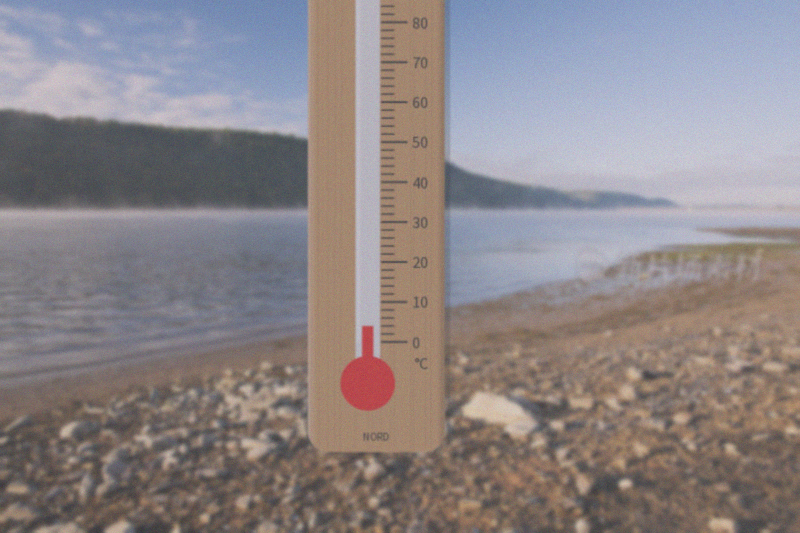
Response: {"value": 4, "unit": "°C"}
